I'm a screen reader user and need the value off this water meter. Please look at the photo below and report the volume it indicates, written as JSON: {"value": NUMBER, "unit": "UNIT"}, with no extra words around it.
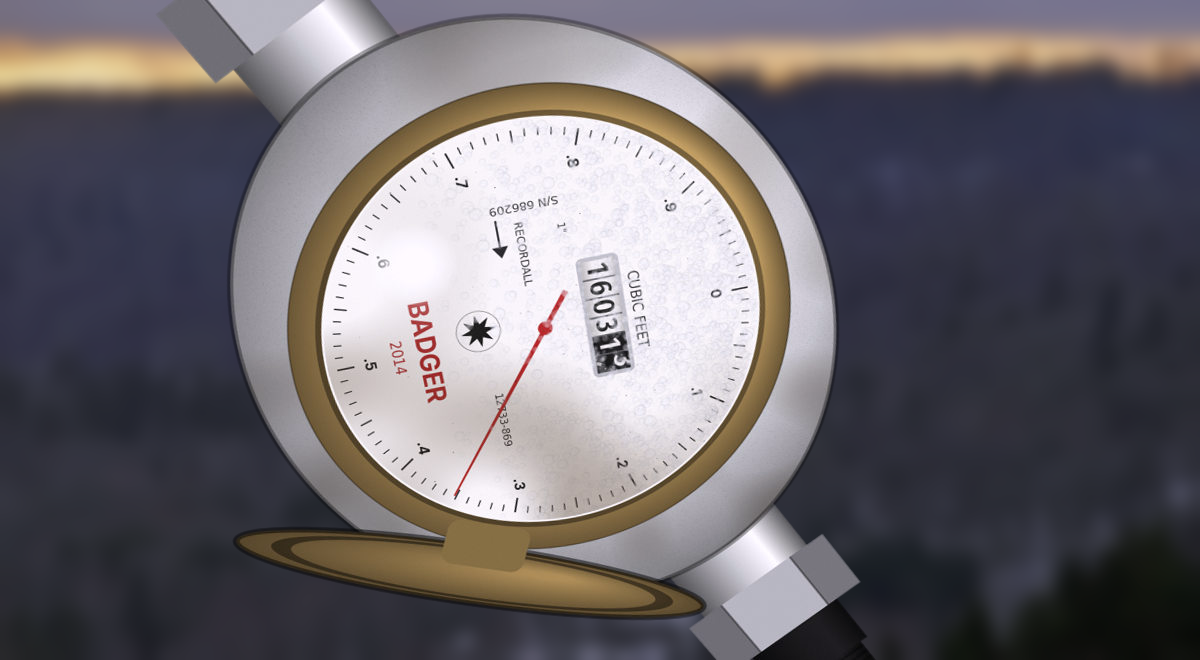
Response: {"value": 160313.35, "unit": "ft³"}
